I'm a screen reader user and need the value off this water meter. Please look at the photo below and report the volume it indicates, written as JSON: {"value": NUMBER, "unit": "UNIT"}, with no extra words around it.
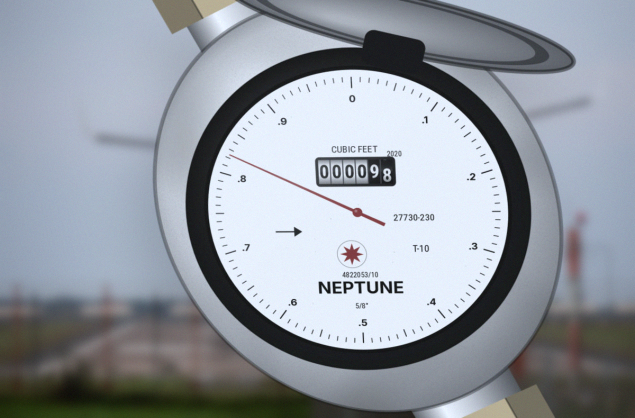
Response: {"value": 97.82, "unit": "ft³"}
